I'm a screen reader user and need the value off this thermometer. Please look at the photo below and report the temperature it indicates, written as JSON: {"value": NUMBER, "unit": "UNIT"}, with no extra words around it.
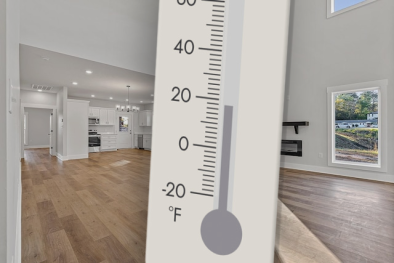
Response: {"value": 18, "unit": "°F"}
